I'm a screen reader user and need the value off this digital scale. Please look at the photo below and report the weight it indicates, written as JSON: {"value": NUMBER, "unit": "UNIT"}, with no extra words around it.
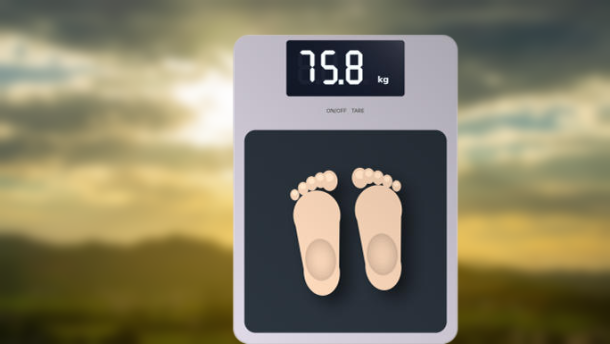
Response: {"value": 75.8, "unit": "kg"}
